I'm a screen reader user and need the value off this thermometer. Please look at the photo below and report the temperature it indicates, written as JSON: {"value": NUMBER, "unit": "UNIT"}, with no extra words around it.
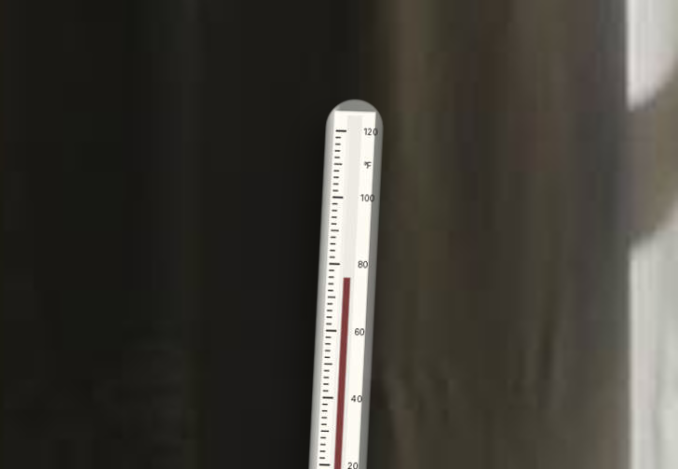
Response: {"value": 76, "unit": "°F"}
